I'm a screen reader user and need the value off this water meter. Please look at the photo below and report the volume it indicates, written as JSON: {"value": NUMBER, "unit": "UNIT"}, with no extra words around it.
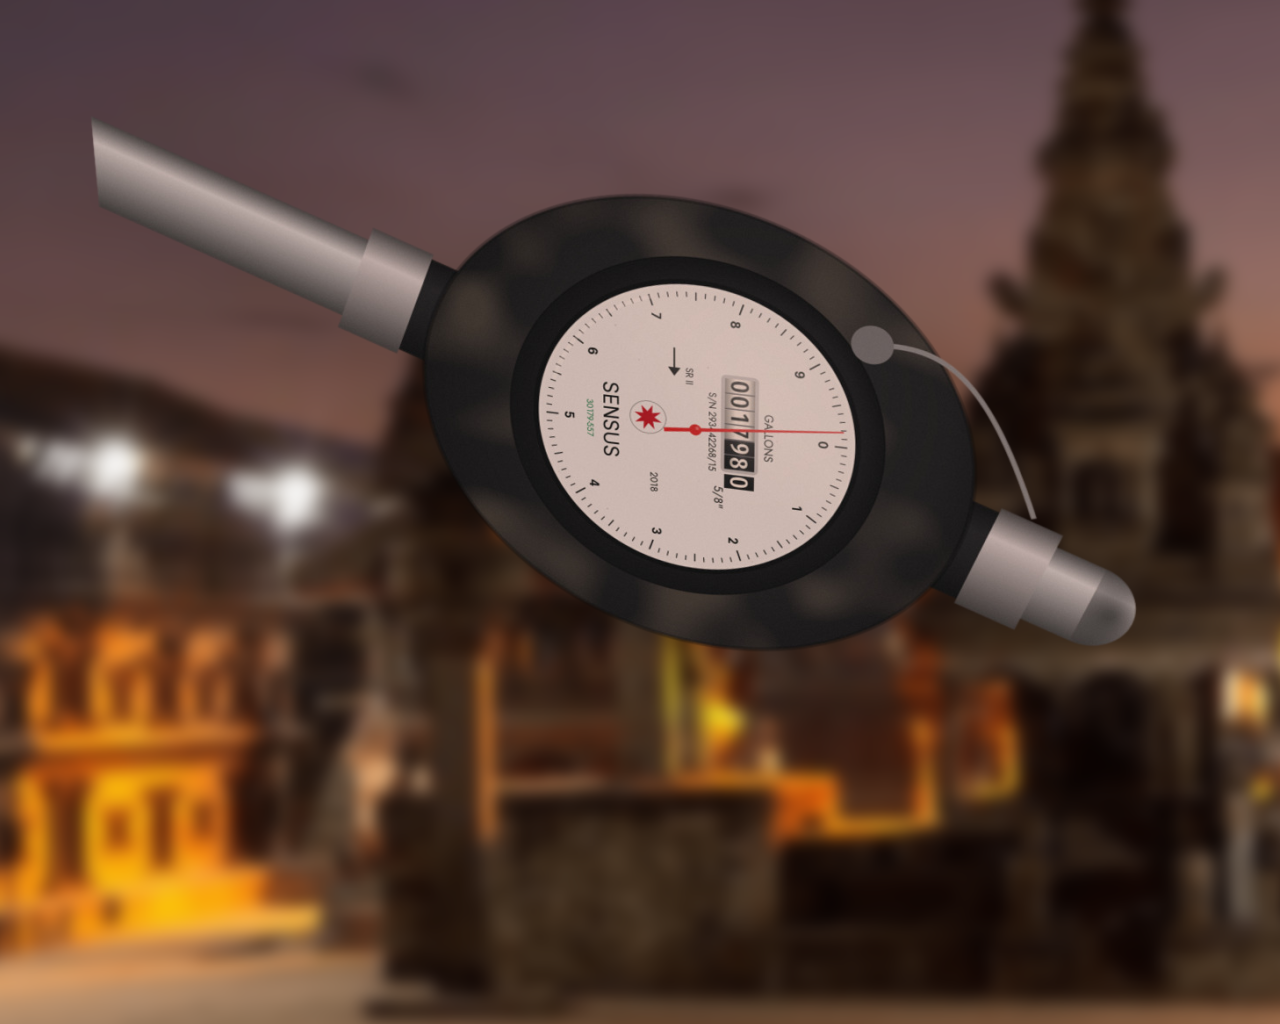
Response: {"value": 17979.8, "unit": "gal"}
